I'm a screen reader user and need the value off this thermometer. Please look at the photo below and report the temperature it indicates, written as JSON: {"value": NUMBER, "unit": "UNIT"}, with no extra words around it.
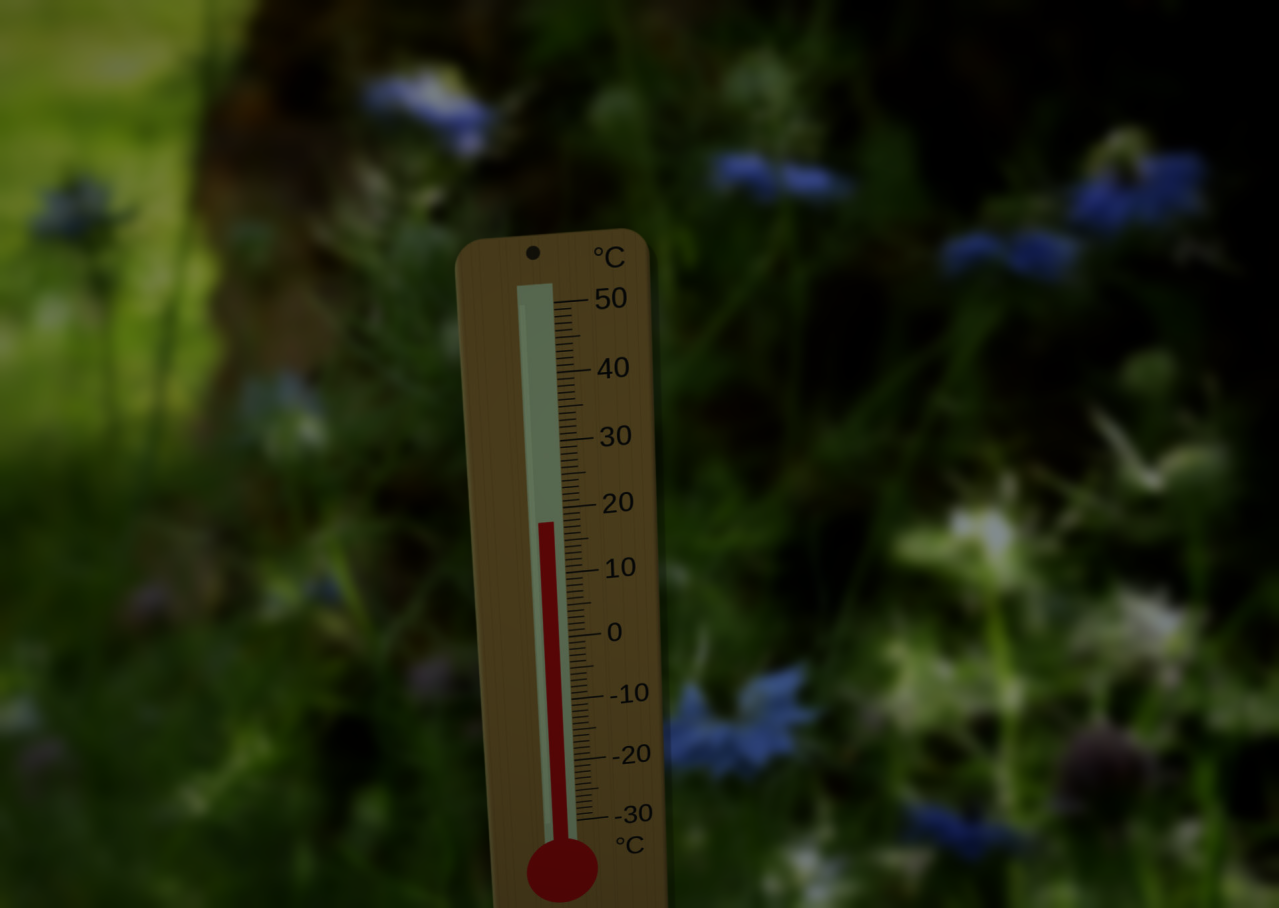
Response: {"value": 18, "unit": "°C"}
